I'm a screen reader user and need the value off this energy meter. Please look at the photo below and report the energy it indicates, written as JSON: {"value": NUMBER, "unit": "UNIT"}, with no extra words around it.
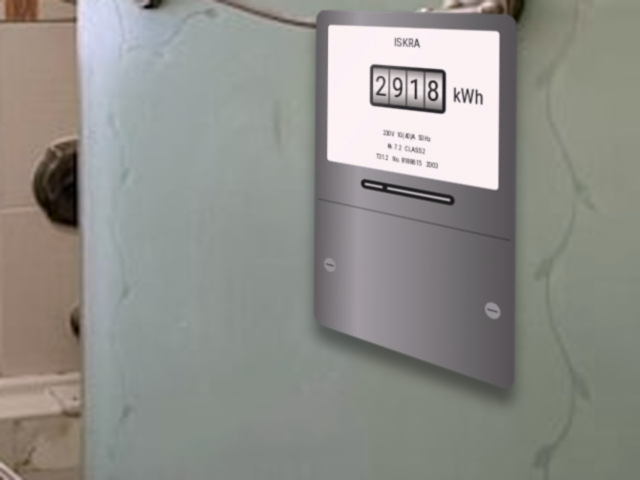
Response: {"value": 2918, "unit": "kWh"}
